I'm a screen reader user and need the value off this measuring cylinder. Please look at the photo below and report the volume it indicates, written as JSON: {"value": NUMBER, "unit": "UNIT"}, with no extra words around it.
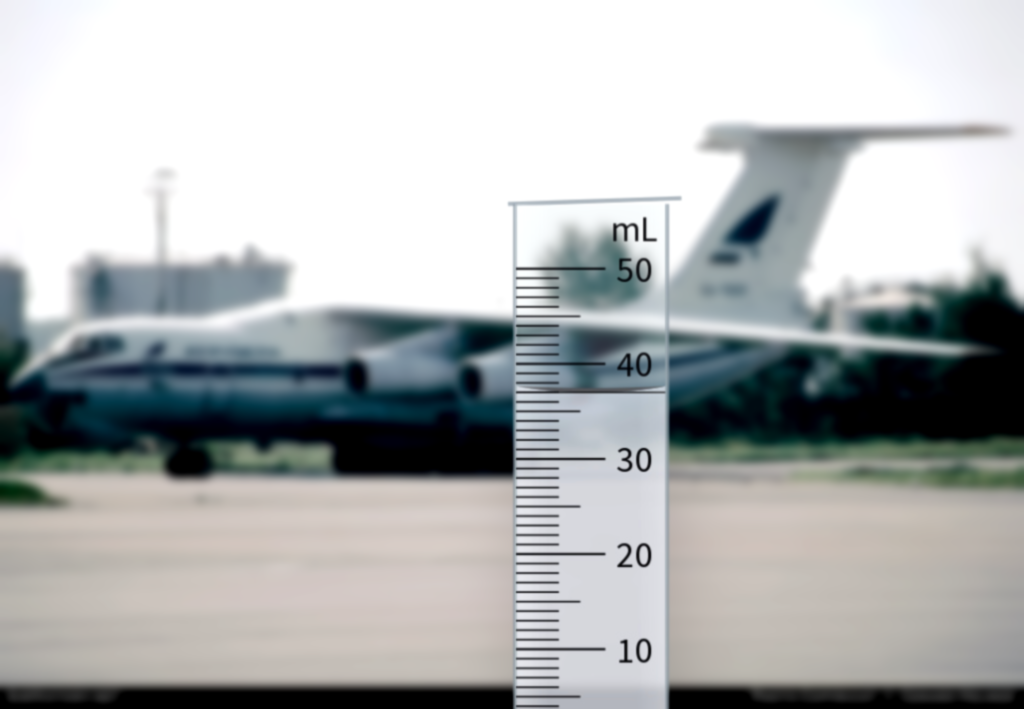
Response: {"value": 37, "unit": "mL"}
